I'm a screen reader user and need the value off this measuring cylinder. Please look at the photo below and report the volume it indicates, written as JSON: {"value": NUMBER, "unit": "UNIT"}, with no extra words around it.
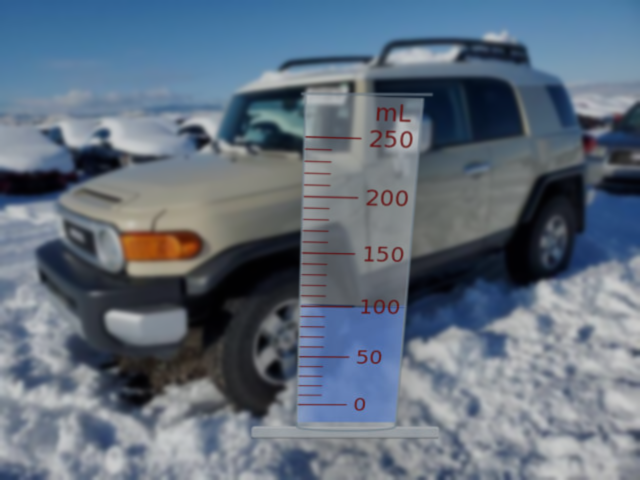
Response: {"value": 100, "unit": "mL"}
